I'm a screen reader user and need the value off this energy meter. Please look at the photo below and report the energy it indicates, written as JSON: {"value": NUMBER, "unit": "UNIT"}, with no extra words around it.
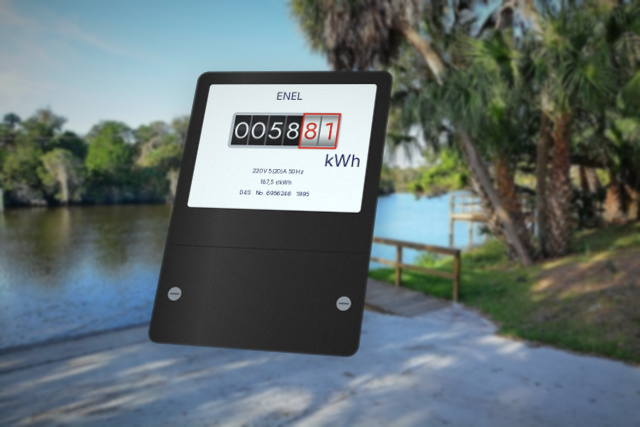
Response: {"value": 58.81, "unit": "kWh"}
